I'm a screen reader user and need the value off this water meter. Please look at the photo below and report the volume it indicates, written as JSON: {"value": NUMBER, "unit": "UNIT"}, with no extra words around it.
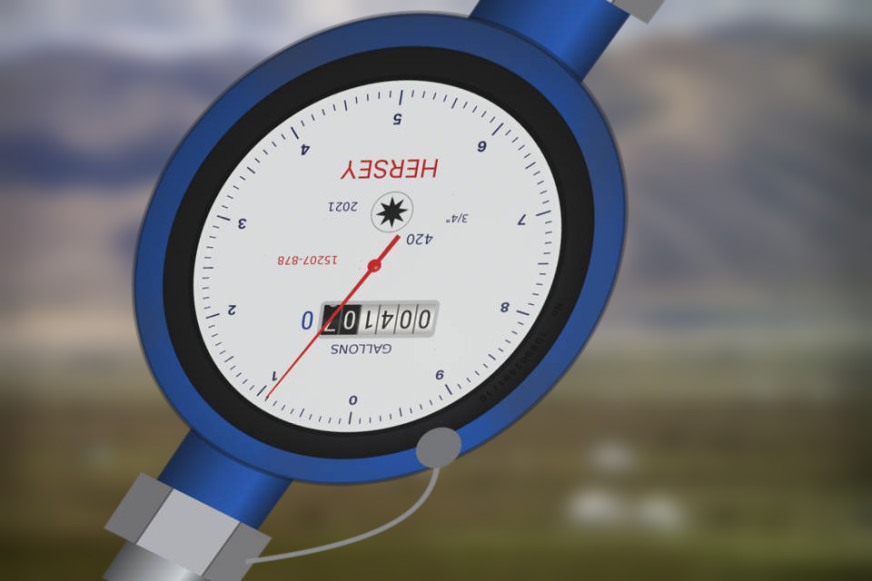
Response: {"value": 41070.9, "unit": "gal"}
